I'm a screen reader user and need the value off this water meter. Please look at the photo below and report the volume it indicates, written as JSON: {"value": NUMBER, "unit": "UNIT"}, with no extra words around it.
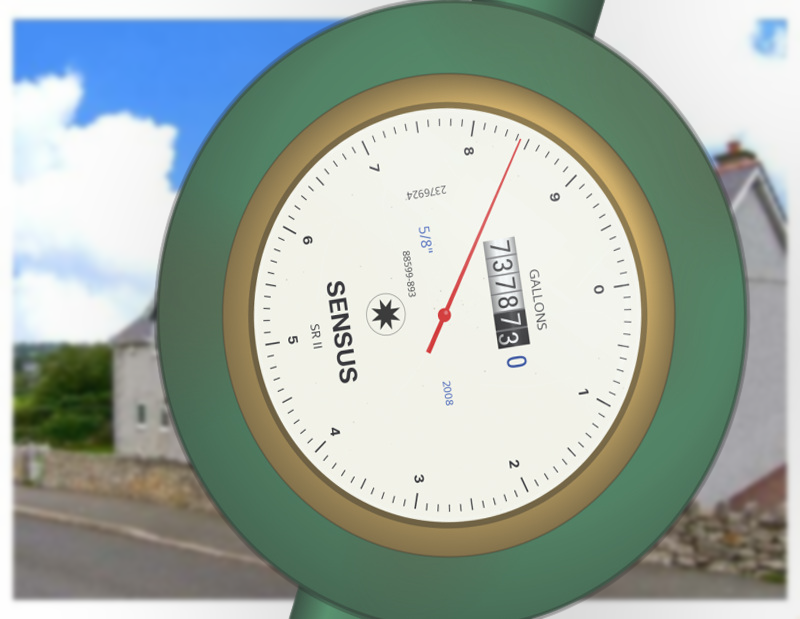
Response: {"value": 7378728.4, "unit": "gal"}
